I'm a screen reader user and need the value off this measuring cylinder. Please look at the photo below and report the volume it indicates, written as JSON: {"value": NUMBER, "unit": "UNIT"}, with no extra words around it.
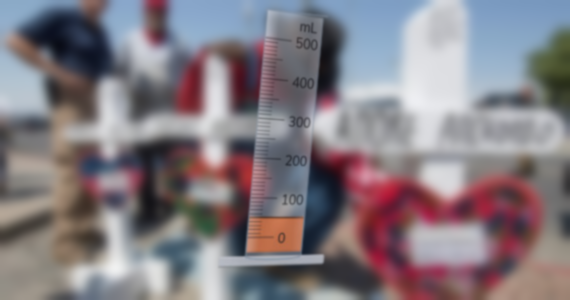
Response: {"value": 50, "unit": "mL"}
